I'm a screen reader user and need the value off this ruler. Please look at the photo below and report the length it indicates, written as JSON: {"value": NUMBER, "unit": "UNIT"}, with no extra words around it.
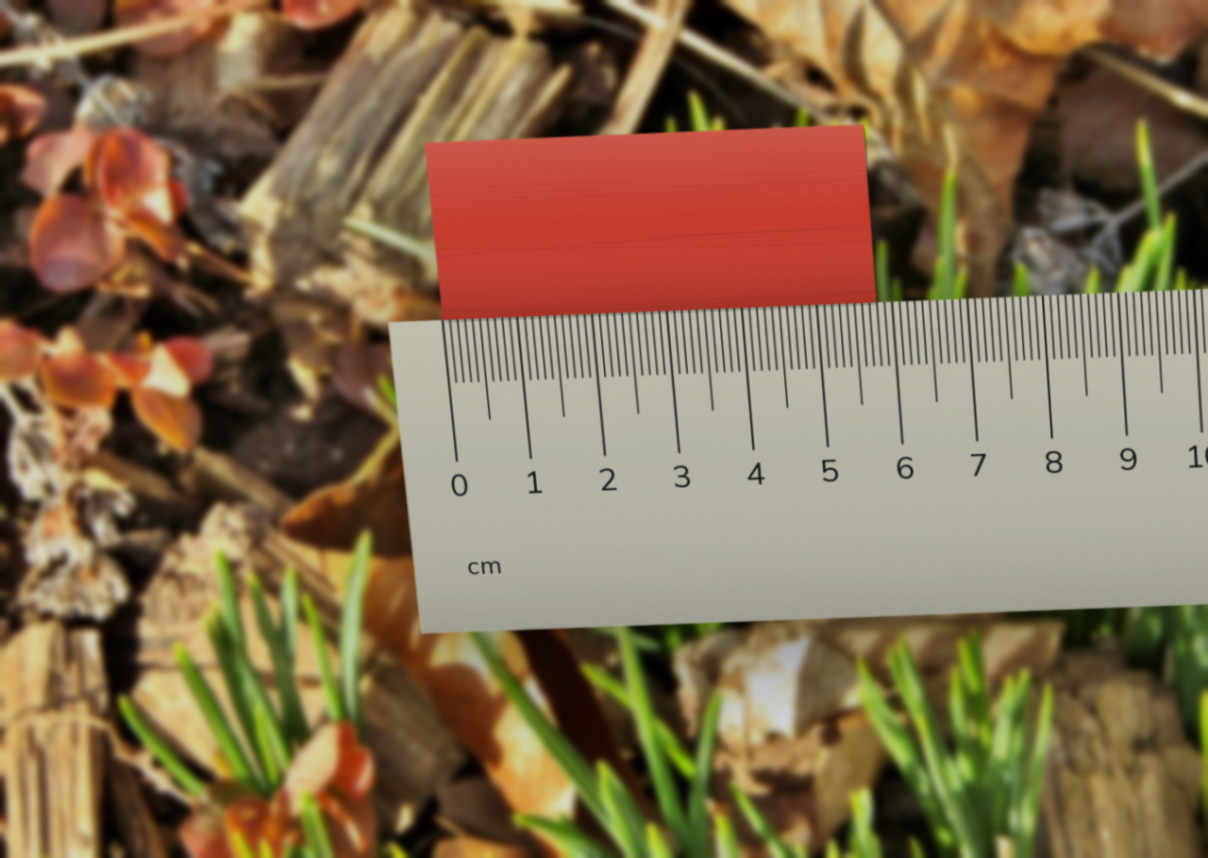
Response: {"value": 5.8, "unit": "cm"}
